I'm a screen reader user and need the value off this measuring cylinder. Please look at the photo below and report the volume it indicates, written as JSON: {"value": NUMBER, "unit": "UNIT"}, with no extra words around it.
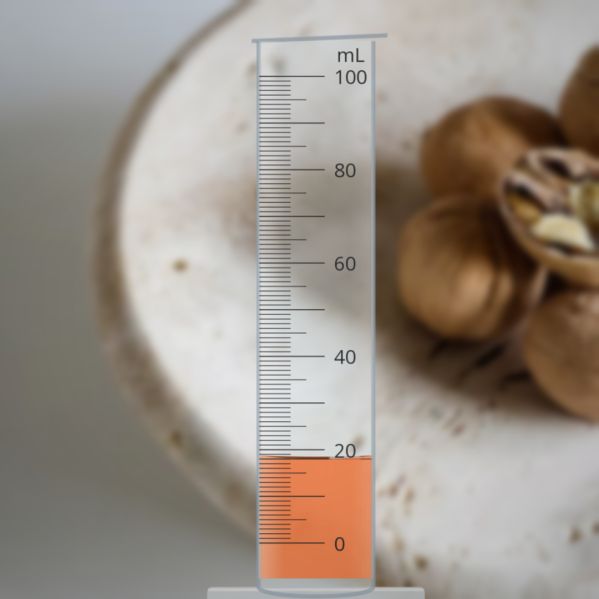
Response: {"value": 18, "unit": "mL"}
